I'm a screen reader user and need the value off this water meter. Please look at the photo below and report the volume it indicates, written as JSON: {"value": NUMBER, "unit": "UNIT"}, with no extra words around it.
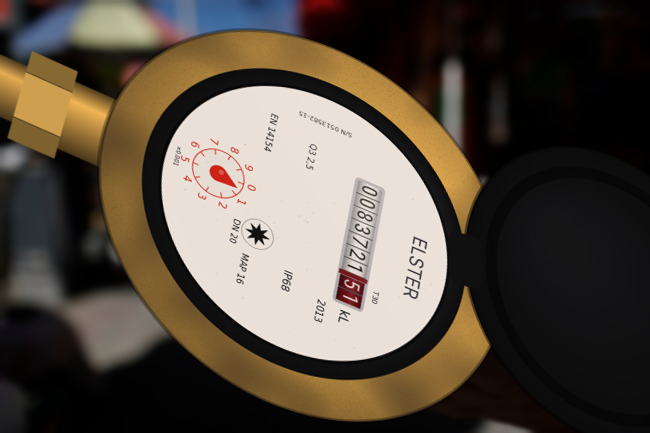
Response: {"value": 83721.510, "unit": "kL"}
